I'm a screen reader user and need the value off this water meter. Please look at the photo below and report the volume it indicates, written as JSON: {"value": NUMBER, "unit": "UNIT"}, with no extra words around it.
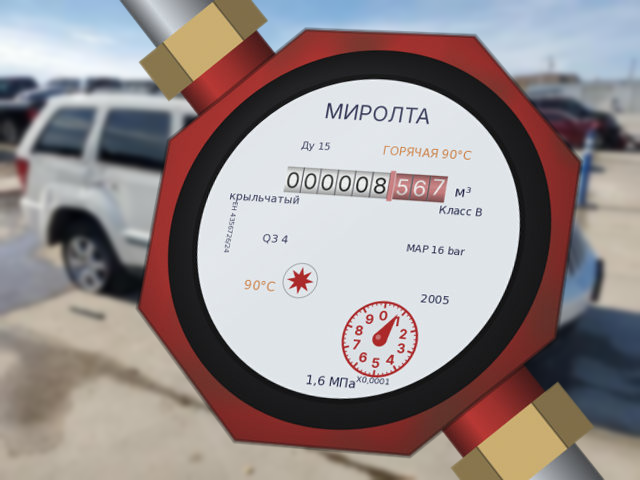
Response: {"value": 8.5670, "unit": "m³"}
